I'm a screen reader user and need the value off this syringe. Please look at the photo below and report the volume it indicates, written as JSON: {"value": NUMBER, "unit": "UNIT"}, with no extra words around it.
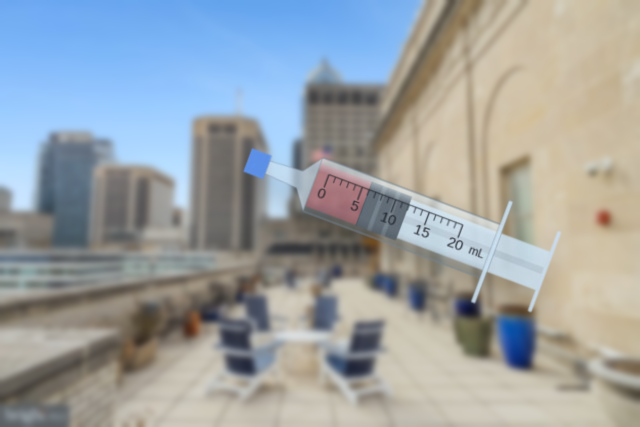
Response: {"value": 6, "unit": "mL"}
